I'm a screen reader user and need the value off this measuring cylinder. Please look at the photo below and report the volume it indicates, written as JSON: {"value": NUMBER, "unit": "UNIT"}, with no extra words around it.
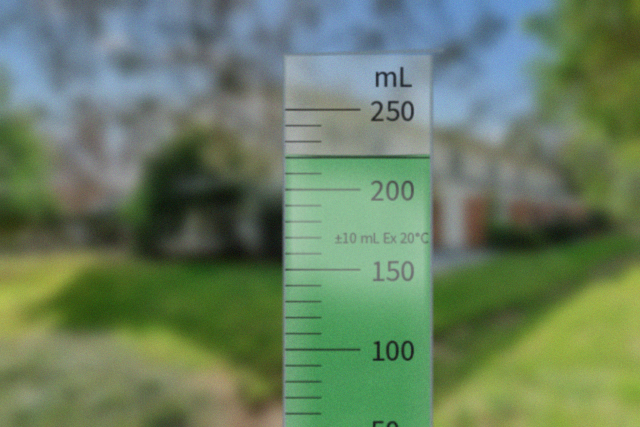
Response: {"value": 220, "unit": "mL"}
